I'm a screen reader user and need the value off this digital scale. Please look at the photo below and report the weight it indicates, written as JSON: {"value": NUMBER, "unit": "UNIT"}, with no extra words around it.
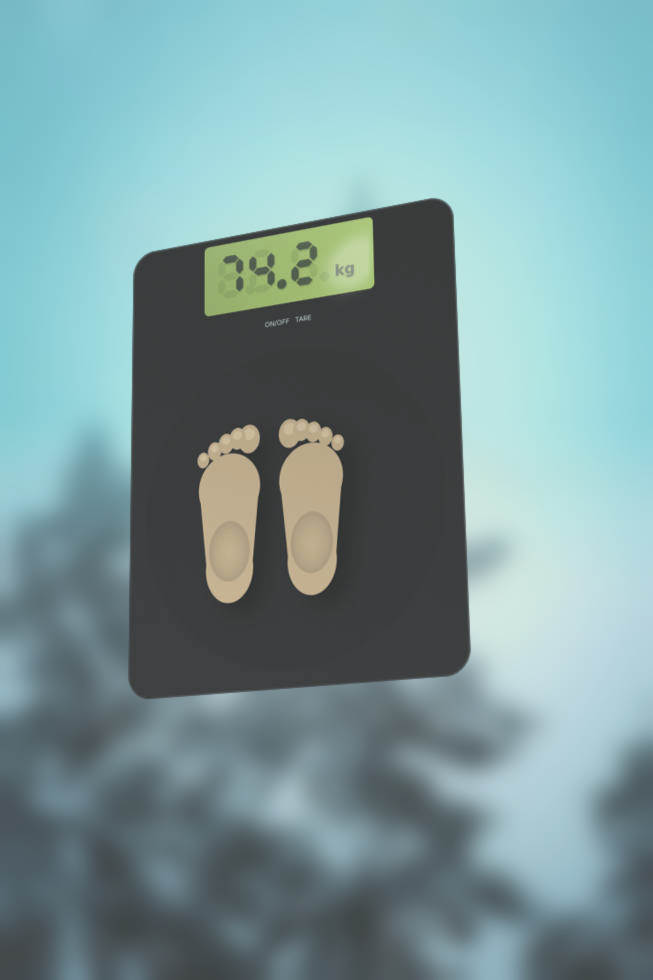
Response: {"value": 74.2, "unit": "kg"}
